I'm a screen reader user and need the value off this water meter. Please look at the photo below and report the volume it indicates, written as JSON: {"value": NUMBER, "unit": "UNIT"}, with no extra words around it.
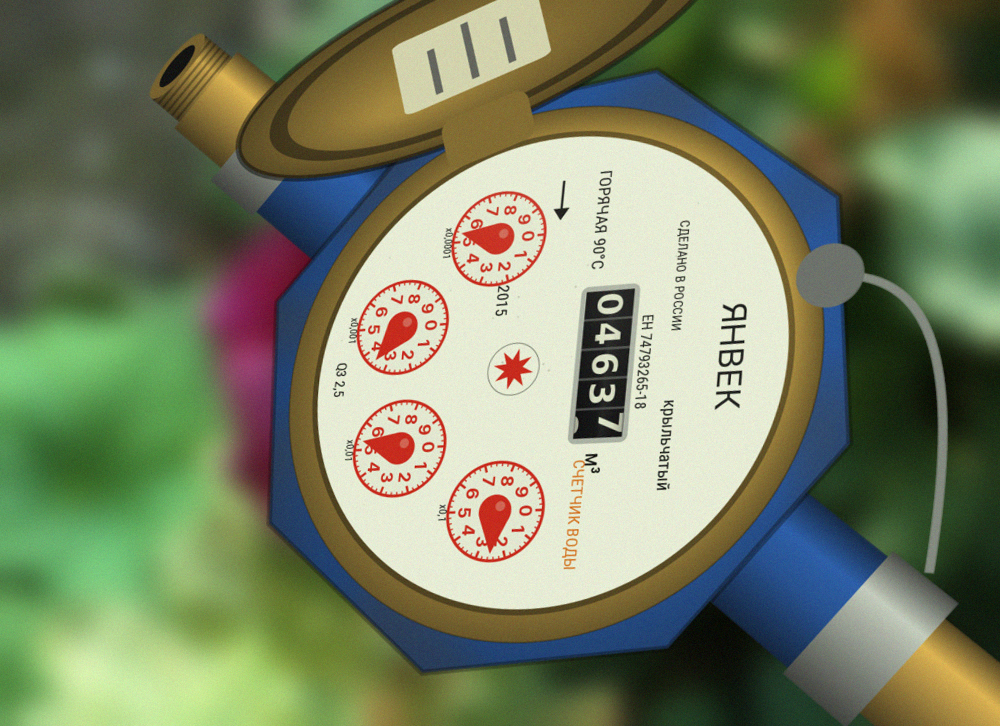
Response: {"value": 4637.2535, "unit": "m³"}
